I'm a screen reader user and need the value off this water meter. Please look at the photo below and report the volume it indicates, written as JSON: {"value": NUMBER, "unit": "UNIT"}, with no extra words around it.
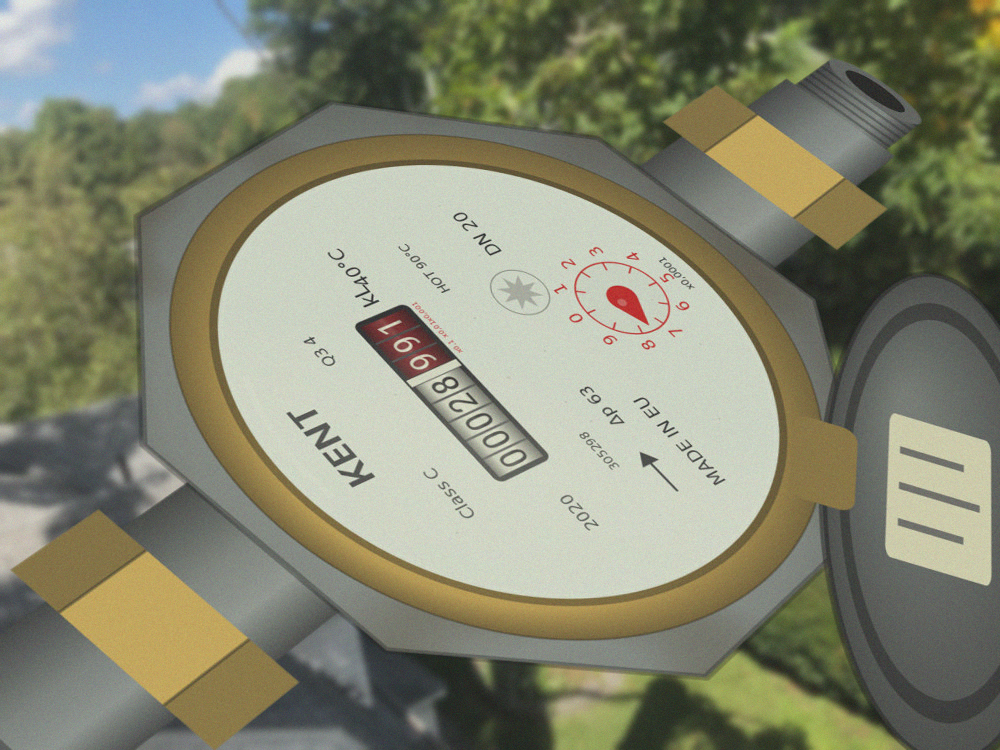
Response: {"value": 28.9917, "unit": "kL"}
